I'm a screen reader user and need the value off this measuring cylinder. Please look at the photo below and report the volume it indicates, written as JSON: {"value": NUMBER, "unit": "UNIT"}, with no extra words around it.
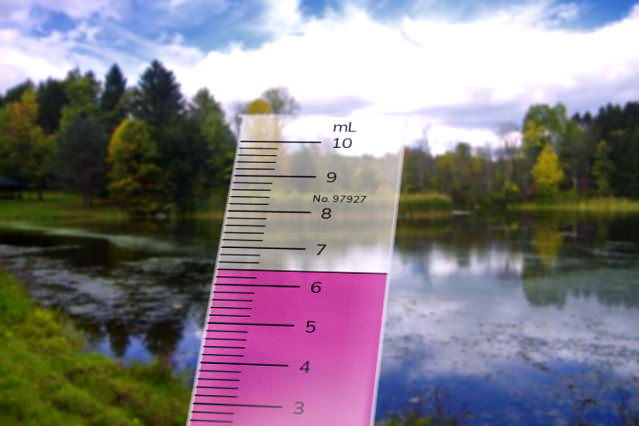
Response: {"value": 6.4, "unit": "mL"}
